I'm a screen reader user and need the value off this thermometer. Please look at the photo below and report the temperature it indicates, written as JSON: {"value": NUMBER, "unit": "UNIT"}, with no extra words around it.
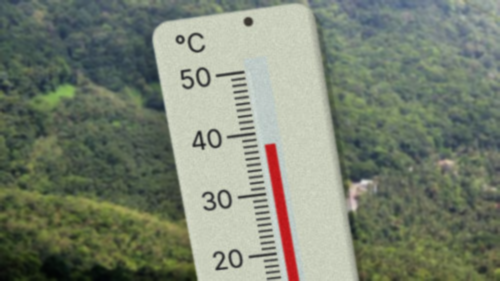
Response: {"value": 38, "unit": "°C"}
